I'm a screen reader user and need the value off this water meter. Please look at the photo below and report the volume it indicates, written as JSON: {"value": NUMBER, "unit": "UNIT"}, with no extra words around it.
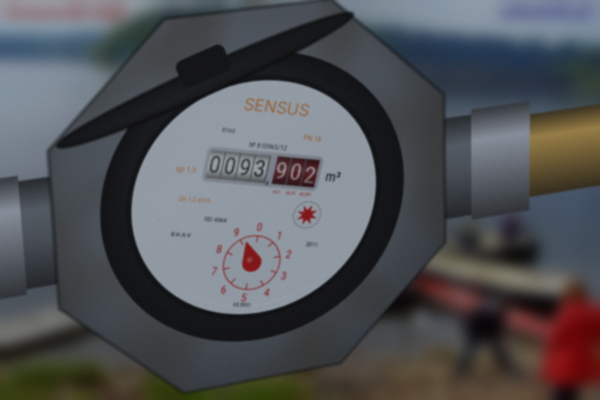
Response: {"value": 93.9019, "unit": "m³"}
